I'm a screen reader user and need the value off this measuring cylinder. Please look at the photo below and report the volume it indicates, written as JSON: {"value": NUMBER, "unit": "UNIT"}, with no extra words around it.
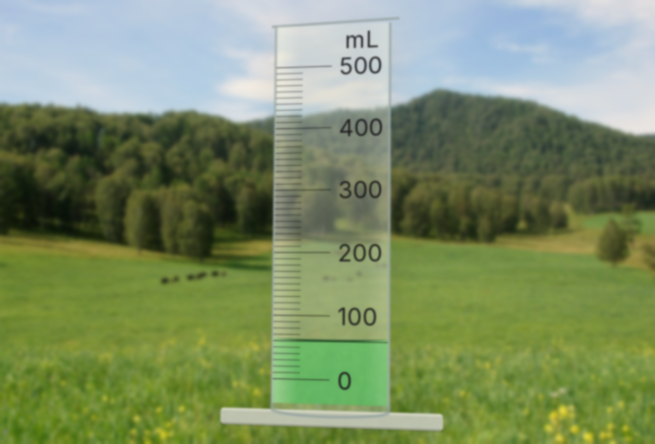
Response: {"value": 60, "unit": "mL"}
